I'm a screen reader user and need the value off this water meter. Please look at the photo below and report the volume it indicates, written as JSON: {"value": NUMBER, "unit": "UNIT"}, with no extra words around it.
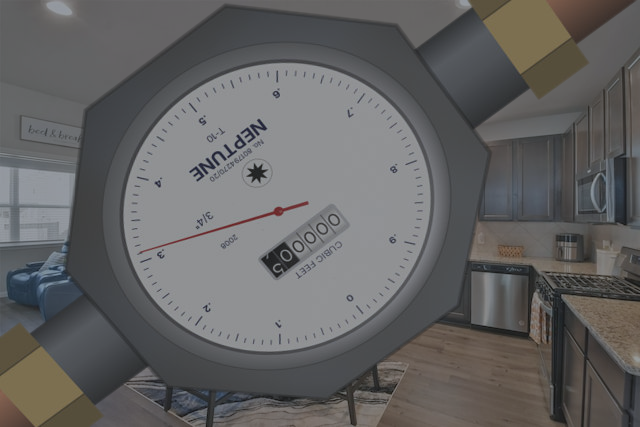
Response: {"value": 5.31, "unit": "ft³"}
